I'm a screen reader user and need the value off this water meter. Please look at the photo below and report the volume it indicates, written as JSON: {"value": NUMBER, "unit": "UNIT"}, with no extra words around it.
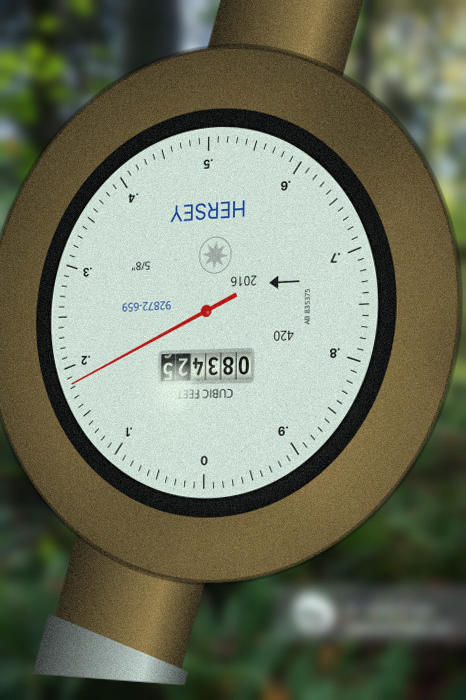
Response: {"value": 83425.18, "unit": "ft³"}
